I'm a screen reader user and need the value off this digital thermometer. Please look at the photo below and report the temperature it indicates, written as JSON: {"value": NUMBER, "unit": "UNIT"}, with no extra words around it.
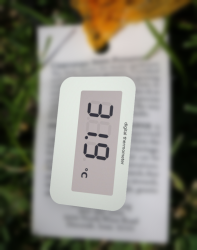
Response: {"value": 31.9, "unit": "°C"}
